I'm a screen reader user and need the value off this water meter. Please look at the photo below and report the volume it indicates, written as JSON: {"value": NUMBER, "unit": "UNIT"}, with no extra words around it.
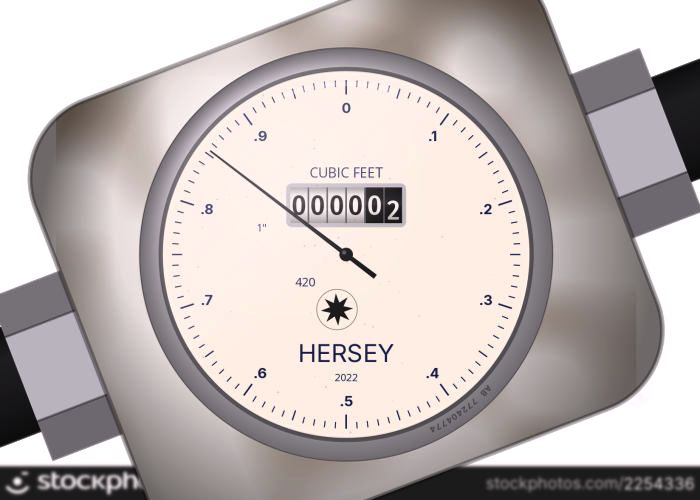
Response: {"value": 1.85, "unit": "ft³"}
